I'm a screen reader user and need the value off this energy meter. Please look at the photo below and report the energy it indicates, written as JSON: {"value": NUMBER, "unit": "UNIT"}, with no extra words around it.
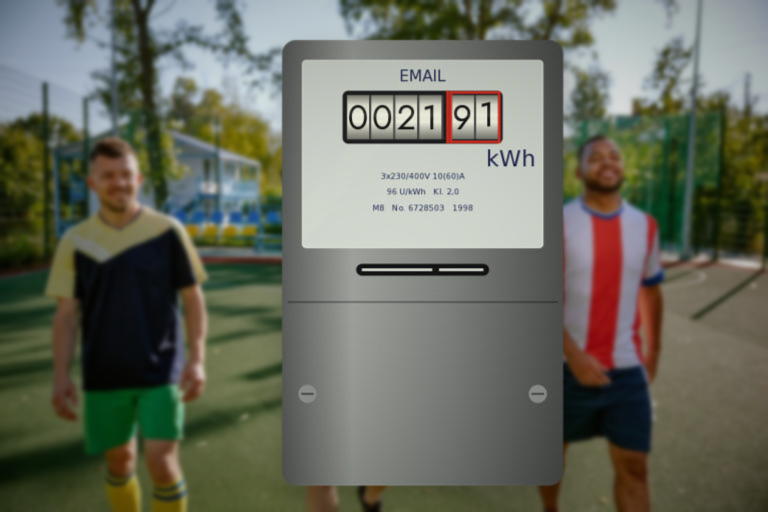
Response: {"value": 21.91, "unit": "kWh"}
